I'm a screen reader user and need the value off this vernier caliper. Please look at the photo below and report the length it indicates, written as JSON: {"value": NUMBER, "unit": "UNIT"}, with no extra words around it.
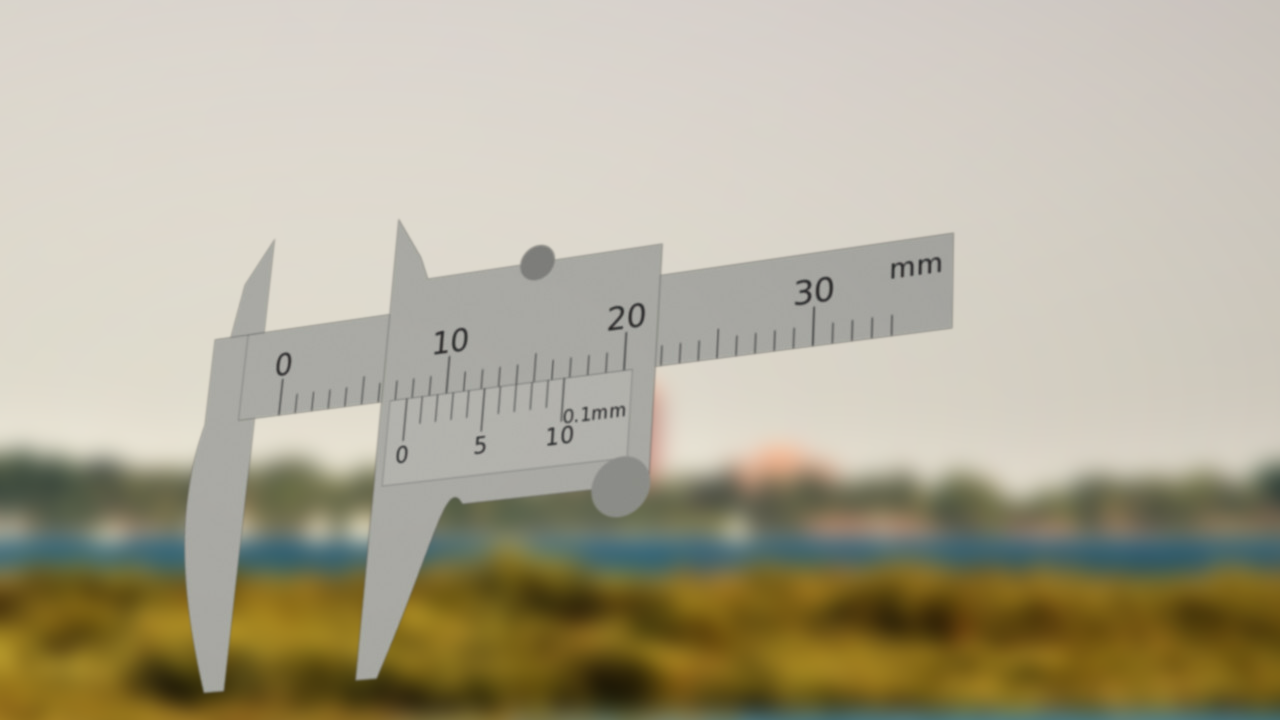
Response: {"value": 7.7, "unit": "mm"}
